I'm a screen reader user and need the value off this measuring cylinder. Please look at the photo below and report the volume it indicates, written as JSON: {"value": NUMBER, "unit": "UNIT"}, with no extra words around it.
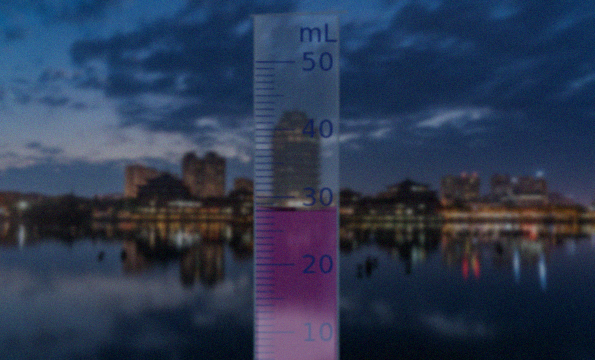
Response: {"value": 28, "unit": "mL"}
